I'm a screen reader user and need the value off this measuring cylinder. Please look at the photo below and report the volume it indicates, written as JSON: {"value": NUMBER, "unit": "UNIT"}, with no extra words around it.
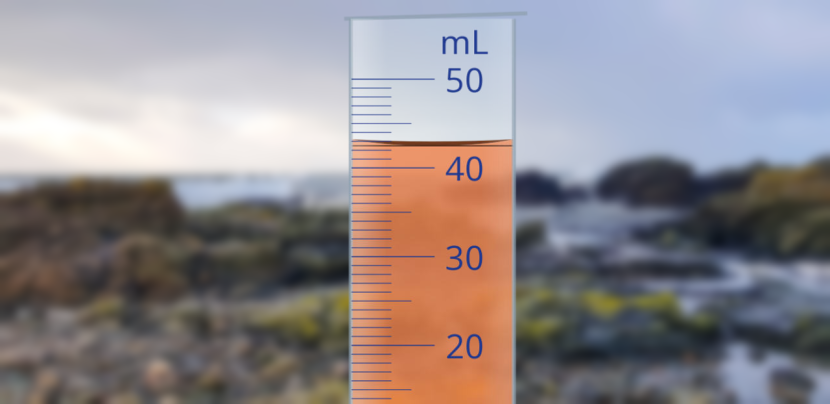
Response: {"value": 42.5, "unit": "mL"}
